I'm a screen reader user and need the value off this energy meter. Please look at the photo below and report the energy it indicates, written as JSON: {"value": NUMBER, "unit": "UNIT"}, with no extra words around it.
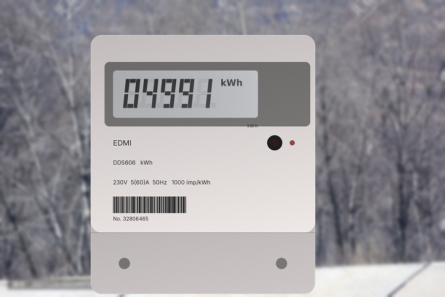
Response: {"value": 4991, "unit": "kWh"}
